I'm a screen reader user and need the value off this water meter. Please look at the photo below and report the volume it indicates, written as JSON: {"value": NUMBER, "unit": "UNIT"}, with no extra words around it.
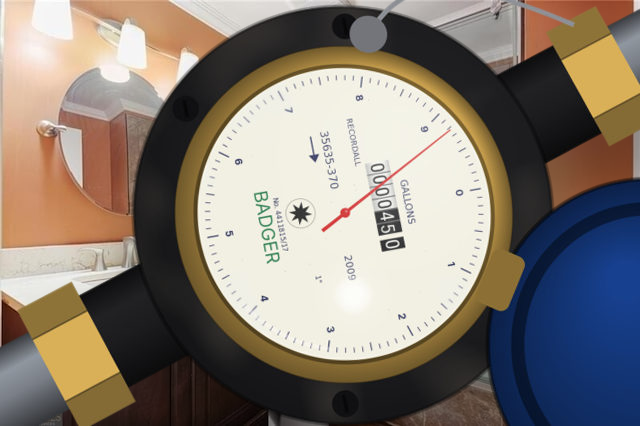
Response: {"value": 449.2, "unit": "gal"}
